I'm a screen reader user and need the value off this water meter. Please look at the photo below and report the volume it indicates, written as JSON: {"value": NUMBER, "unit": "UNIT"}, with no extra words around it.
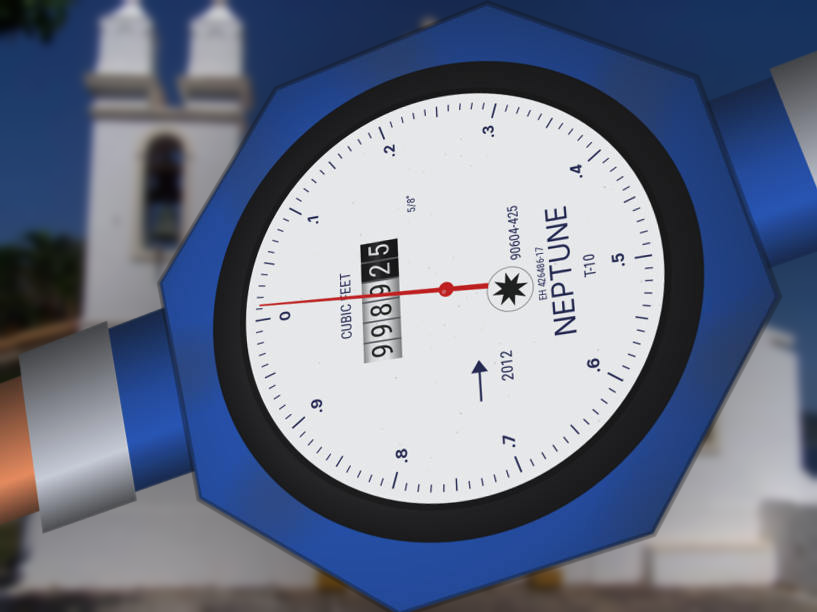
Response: {"value": 998925.01, "unit": "ft³"}
